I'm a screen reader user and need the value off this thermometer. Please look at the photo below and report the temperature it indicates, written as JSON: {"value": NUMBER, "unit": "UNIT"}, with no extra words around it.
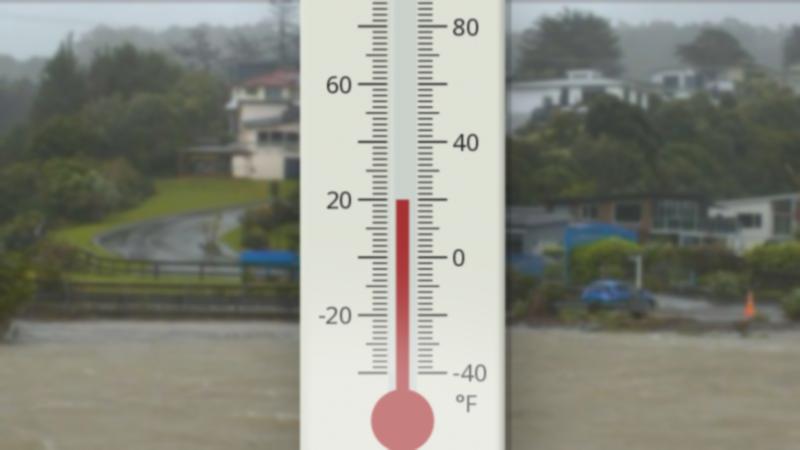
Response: {"value": 20, "unit": "°F"}
